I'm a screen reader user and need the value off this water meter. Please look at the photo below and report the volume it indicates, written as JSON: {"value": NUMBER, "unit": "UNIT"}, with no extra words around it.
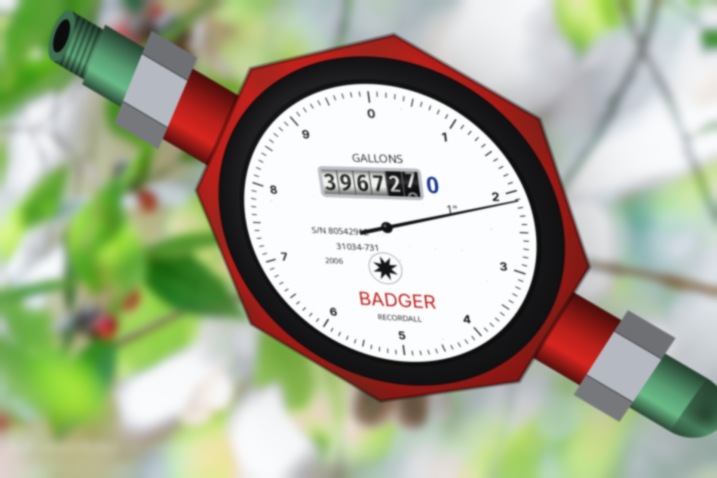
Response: {"value": 3967272.1, "unit": "gal"}
